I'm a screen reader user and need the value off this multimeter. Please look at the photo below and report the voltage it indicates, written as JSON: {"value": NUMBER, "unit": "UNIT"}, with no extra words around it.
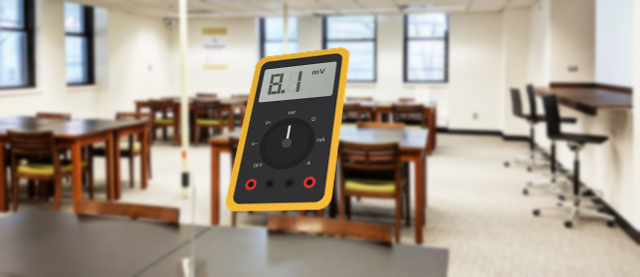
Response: {"value": 8.1, "unit": "mV"}
